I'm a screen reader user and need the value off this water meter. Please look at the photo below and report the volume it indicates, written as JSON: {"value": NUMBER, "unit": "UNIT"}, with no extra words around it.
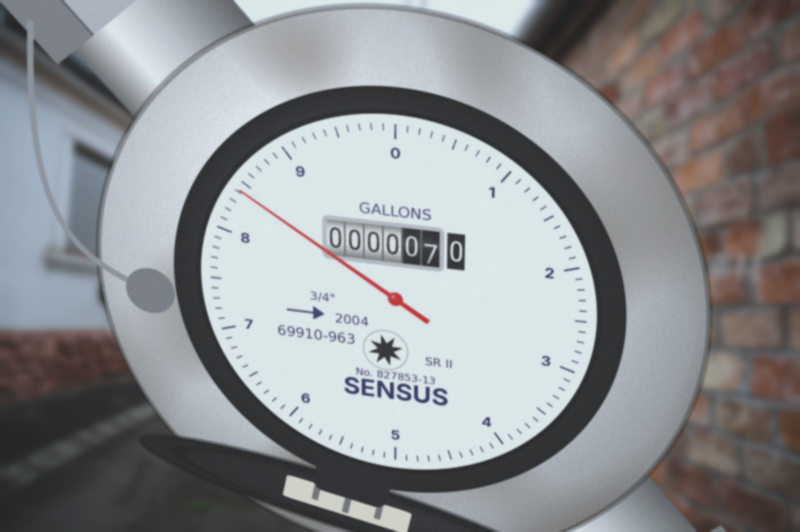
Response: {"value": 68.4, "unit": "gal"}
